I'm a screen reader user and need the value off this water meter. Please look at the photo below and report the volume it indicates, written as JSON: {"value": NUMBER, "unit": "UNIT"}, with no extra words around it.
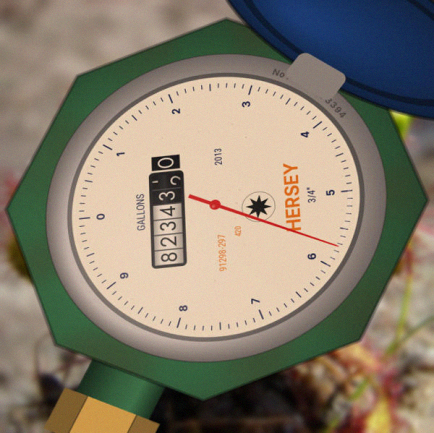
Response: {"value": 8234315.7, "unit": "gal"}
